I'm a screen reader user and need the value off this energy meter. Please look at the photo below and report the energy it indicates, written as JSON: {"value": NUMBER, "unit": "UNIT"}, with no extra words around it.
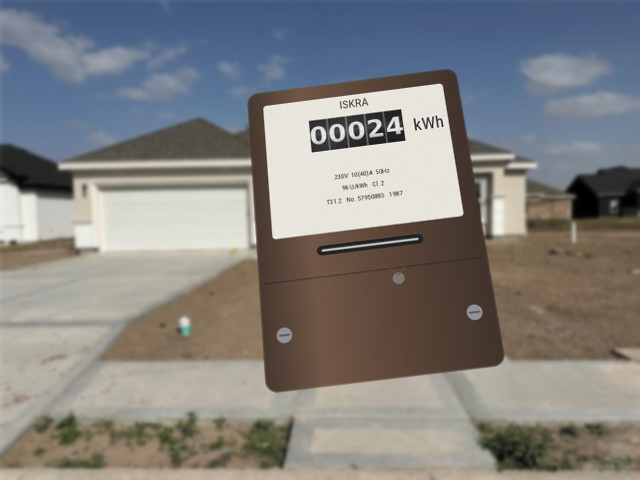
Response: {"value": 24, "unit": "kWh"}
